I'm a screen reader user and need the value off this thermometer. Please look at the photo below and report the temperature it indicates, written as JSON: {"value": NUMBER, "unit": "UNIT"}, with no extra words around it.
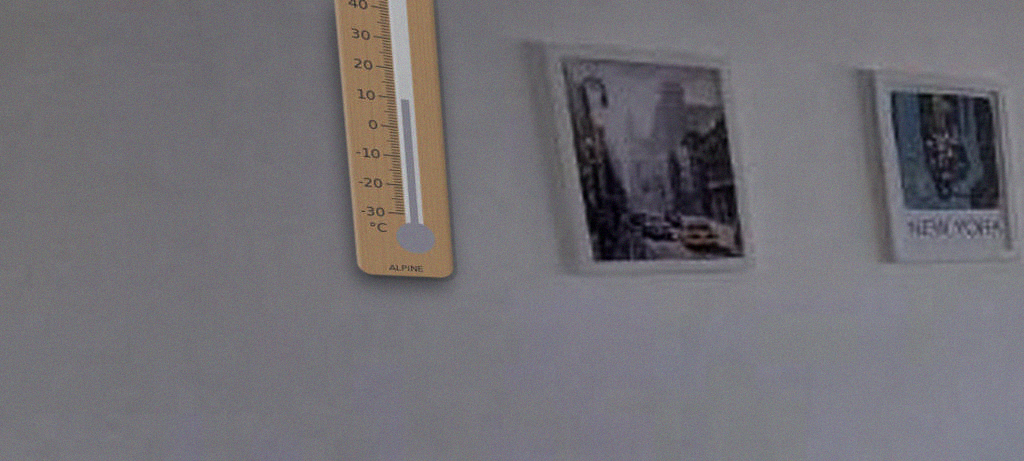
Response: {"value": 10, "unit": "°C"}
